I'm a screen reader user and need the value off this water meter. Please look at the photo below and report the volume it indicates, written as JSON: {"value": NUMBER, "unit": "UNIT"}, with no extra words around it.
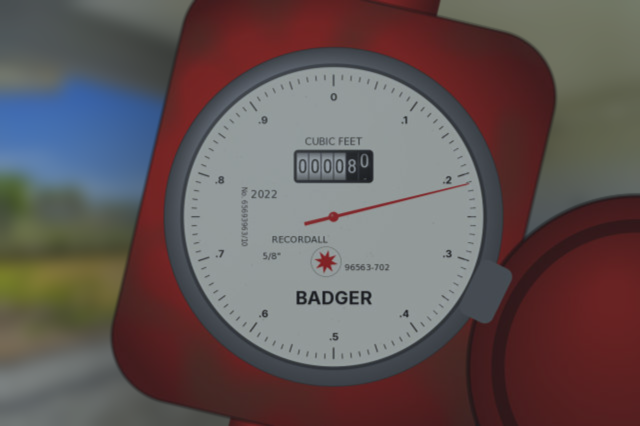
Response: {"value": 80.21, "unit": "ft³"}
